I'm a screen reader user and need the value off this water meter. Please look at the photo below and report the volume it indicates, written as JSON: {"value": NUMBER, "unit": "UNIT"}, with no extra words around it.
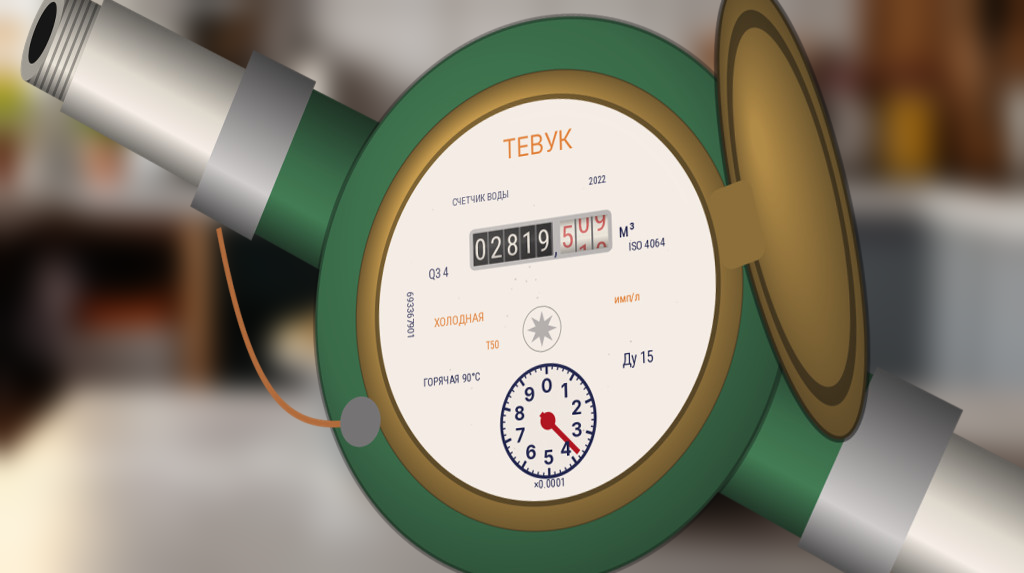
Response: {"value": 2819.5093, "unit": "m³"}
